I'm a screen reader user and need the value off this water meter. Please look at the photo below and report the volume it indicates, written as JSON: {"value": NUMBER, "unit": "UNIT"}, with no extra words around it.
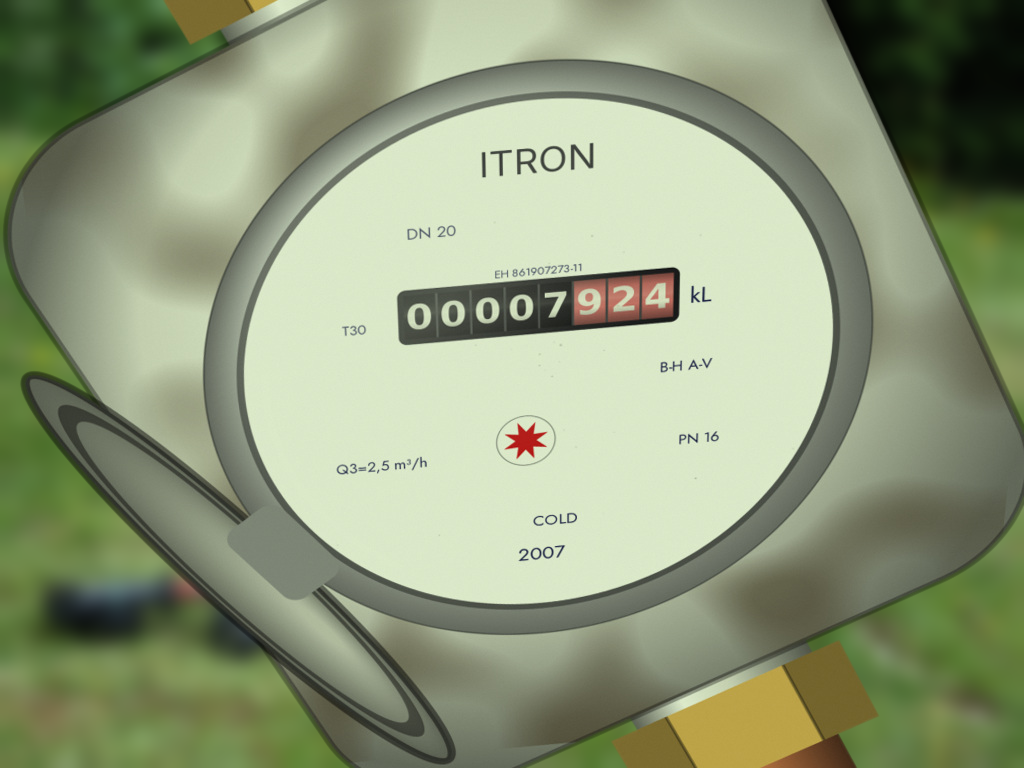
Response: {"value": 7.924, "unit": "kL"}
